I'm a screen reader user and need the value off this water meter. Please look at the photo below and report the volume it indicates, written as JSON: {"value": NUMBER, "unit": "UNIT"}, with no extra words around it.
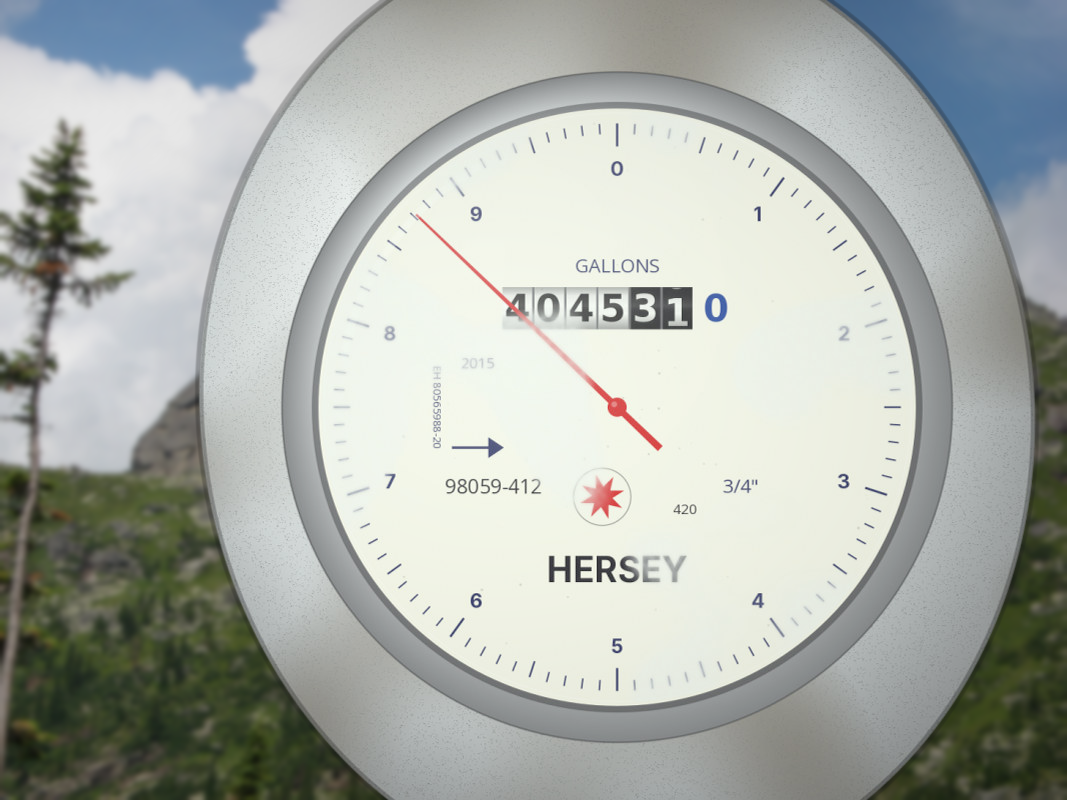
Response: {"value": 4045308.7, "unit": "gal"}
